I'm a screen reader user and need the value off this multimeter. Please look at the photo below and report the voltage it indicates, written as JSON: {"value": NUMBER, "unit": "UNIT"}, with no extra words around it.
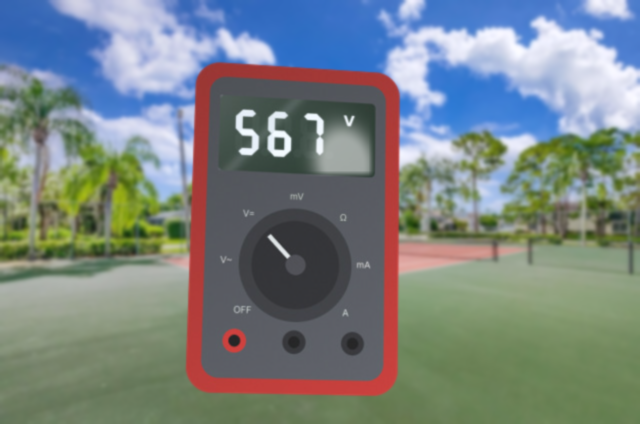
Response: {"value": 567, "unit": "V"}
